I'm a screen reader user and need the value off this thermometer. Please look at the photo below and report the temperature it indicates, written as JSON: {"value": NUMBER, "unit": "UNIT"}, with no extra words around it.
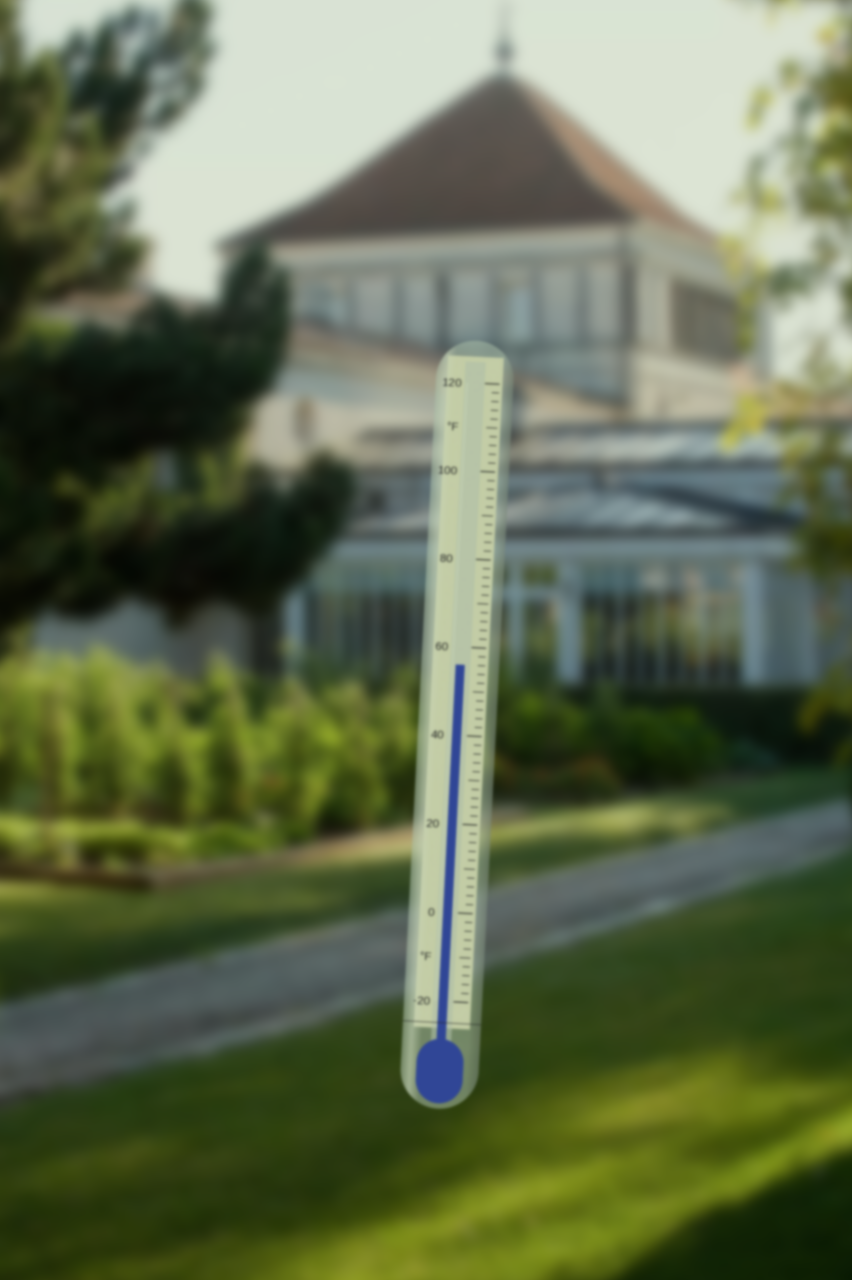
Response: {"value": 56, "unit": "°F"}
